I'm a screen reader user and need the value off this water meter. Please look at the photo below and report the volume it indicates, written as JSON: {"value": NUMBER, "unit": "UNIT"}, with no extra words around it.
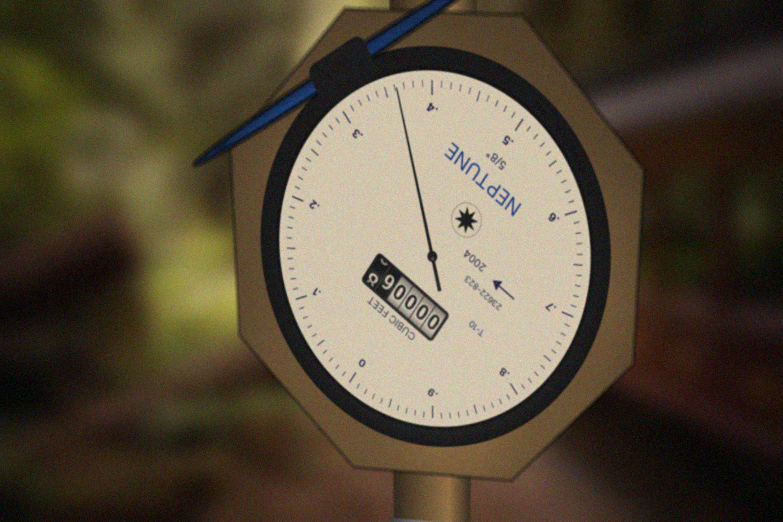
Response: {"value": 68.36, "unit": "ft³"}
